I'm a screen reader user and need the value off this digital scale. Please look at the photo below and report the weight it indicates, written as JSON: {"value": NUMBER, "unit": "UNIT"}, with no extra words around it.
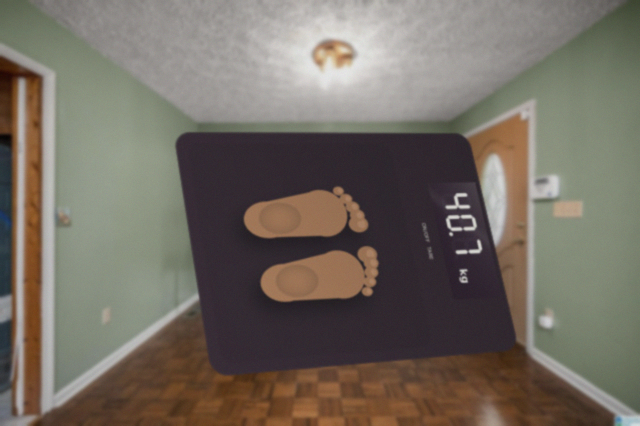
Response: {"value": 40.7, "unit": "kg"}
